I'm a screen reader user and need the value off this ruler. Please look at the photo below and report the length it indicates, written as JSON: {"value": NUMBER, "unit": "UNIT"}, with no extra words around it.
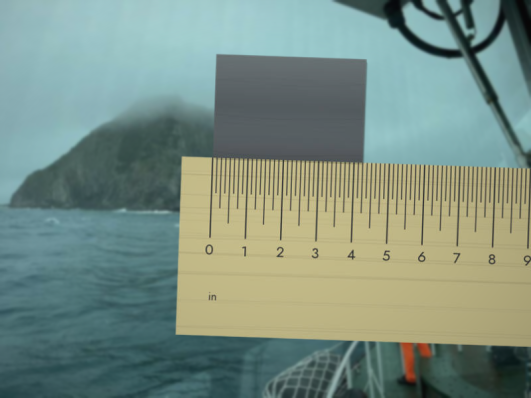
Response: {"value": 4.25, "unit": "in"}
